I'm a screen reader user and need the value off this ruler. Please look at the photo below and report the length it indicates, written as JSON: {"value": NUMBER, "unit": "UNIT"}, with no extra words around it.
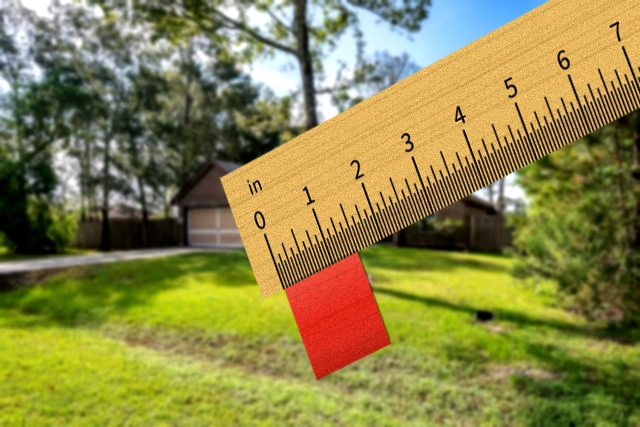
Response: {"value": 1.5, "unit": "in"}
